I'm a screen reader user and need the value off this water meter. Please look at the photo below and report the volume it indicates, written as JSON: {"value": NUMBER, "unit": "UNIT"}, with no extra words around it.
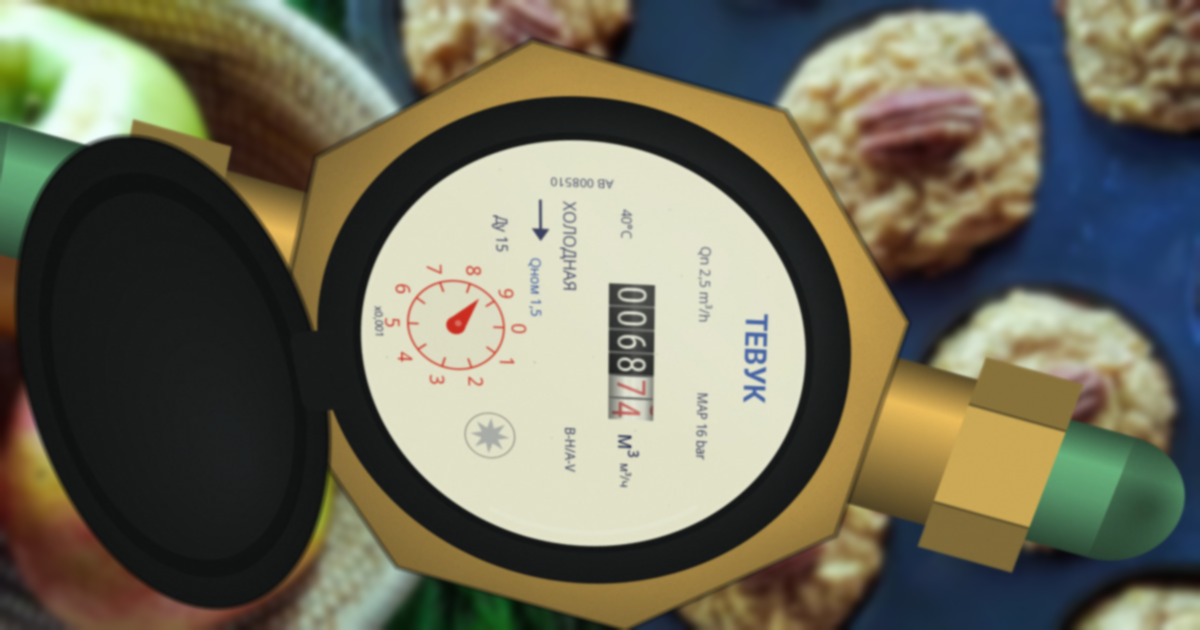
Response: {"value": 68.738, "unit": "m³"}
